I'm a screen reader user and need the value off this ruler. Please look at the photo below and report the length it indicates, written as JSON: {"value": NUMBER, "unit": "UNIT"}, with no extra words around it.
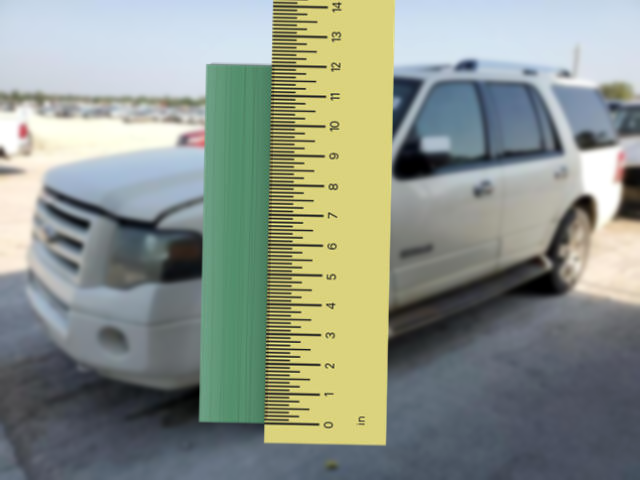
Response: {"value": 12, "unit": "in"}
